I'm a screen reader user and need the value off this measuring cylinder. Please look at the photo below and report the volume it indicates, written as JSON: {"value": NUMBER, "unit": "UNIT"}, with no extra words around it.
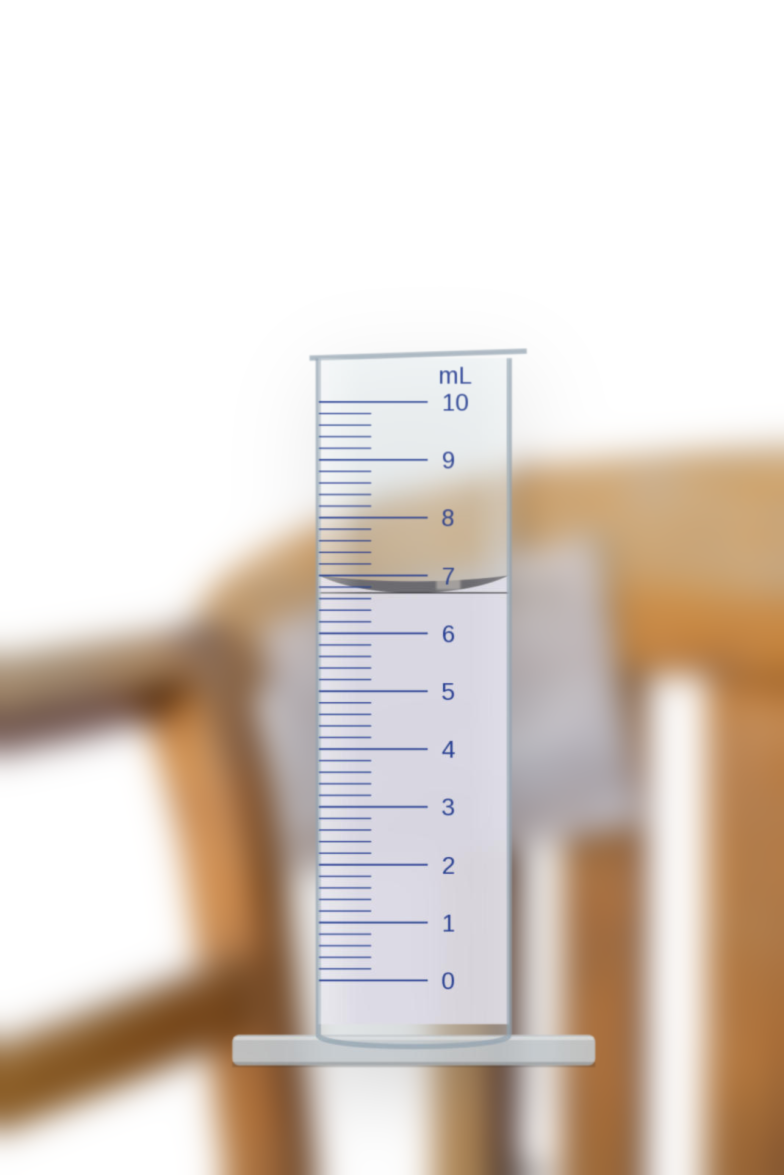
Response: {"value": 6.7, "unit": "mL"}
